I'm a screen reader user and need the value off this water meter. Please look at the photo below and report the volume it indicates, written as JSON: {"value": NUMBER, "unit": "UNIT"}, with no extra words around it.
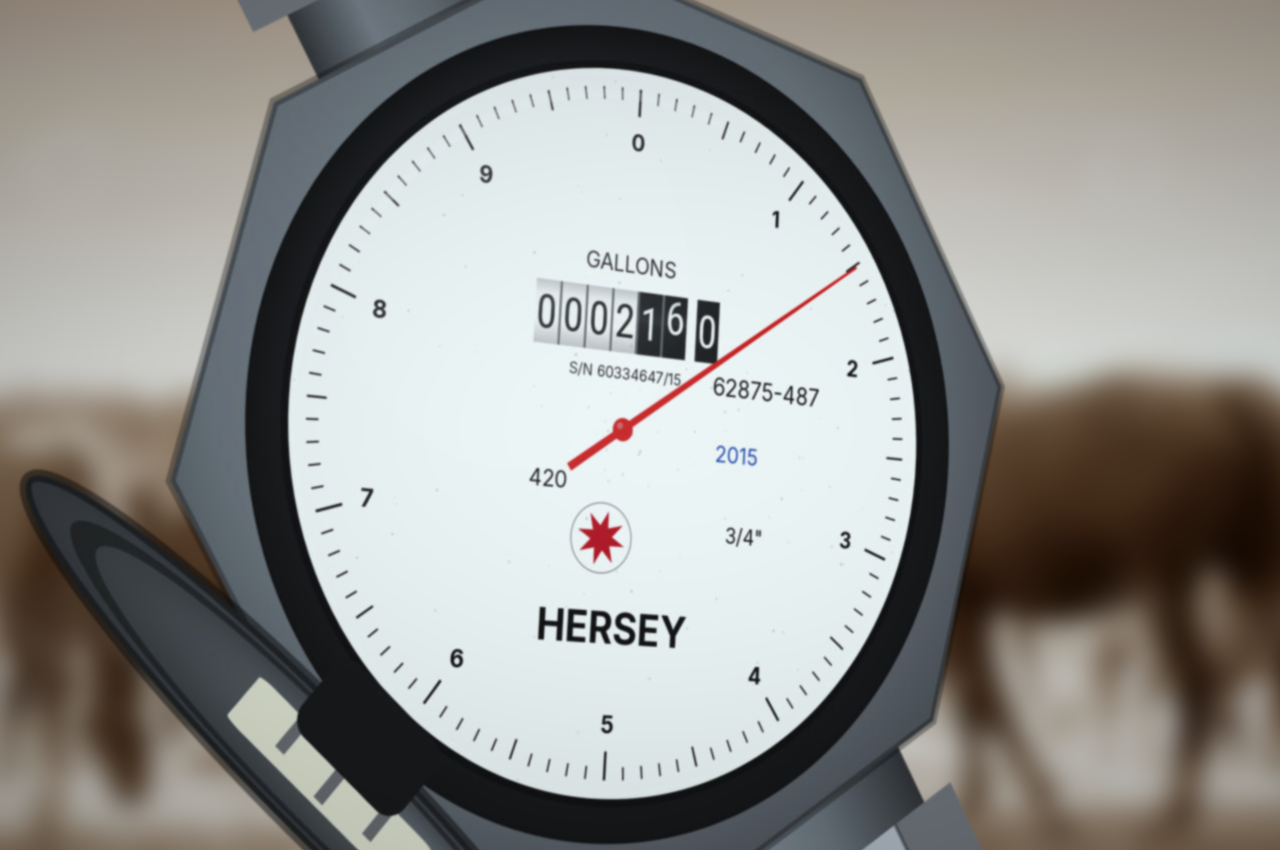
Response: {"value": 2161.5, "unit": "gal"}
